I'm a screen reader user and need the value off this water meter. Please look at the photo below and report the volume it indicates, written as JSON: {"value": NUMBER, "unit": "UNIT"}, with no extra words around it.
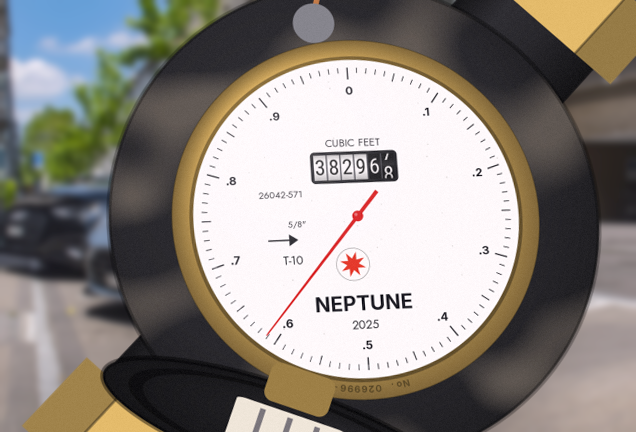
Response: {"value": 382967.61, "unit": "ft³"}
